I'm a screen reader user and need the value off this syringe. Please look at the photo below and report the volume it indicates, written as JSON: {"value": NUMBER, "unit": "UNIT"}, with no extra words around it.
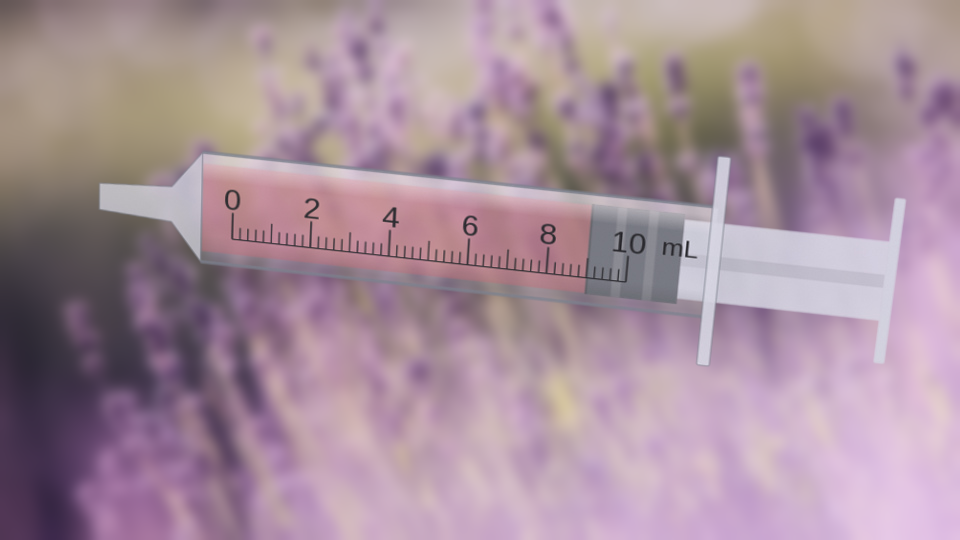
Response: {"value": 9, "unit": "mL"}
